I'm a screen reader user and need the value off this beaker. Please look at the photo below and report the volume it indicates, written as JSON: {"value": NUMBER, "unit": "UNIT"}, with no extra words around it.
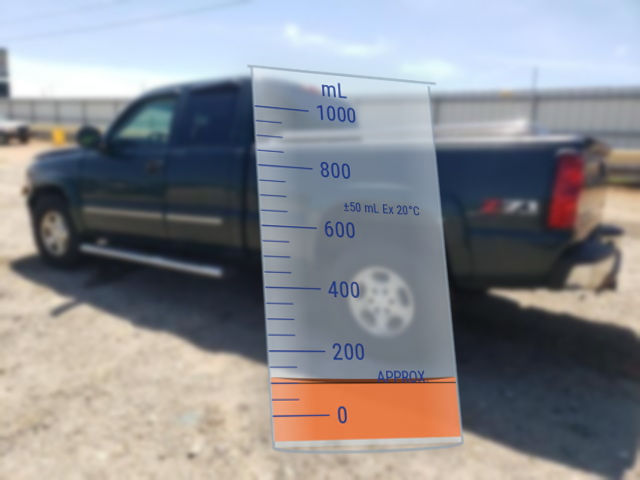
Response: {"value": 100, "unit": "mL"}
